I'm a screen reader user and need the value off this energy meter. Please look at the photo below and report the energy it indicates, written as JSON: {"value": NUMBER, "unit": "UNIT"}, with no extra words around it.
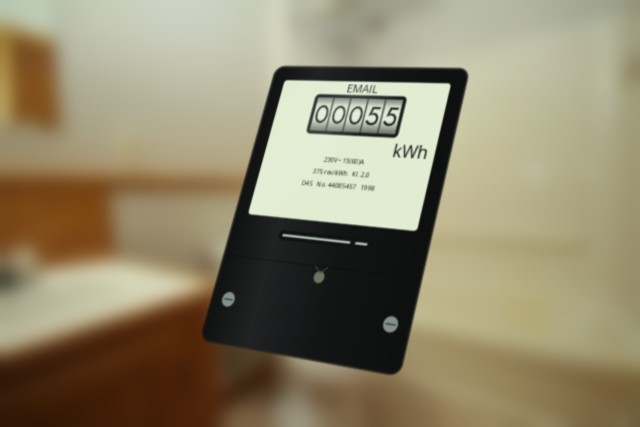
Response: {"value": 55, "unit": "kWh"}
